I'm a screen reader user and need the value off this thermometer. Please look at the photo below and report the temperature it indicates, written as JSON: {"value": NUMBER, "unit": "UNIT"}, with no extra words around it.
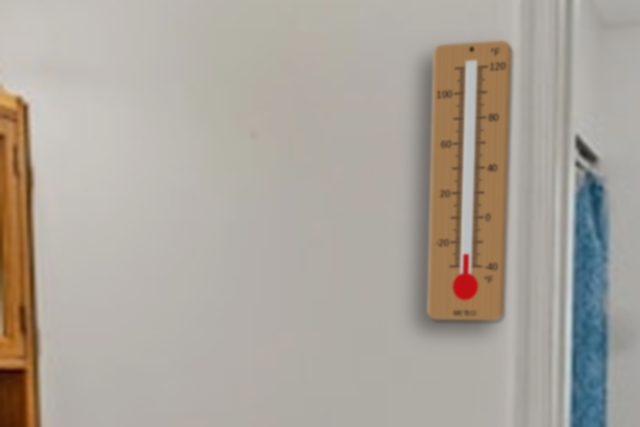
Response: {"value": -30, "unit": "°F"}
